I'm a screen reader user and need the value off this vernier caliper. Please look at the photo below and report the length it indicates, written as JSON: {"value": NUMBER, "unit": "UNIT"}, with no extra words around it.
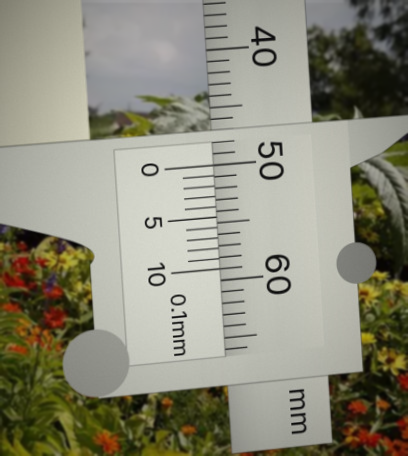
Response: {"value": 50.0, "unit": "mm"}
